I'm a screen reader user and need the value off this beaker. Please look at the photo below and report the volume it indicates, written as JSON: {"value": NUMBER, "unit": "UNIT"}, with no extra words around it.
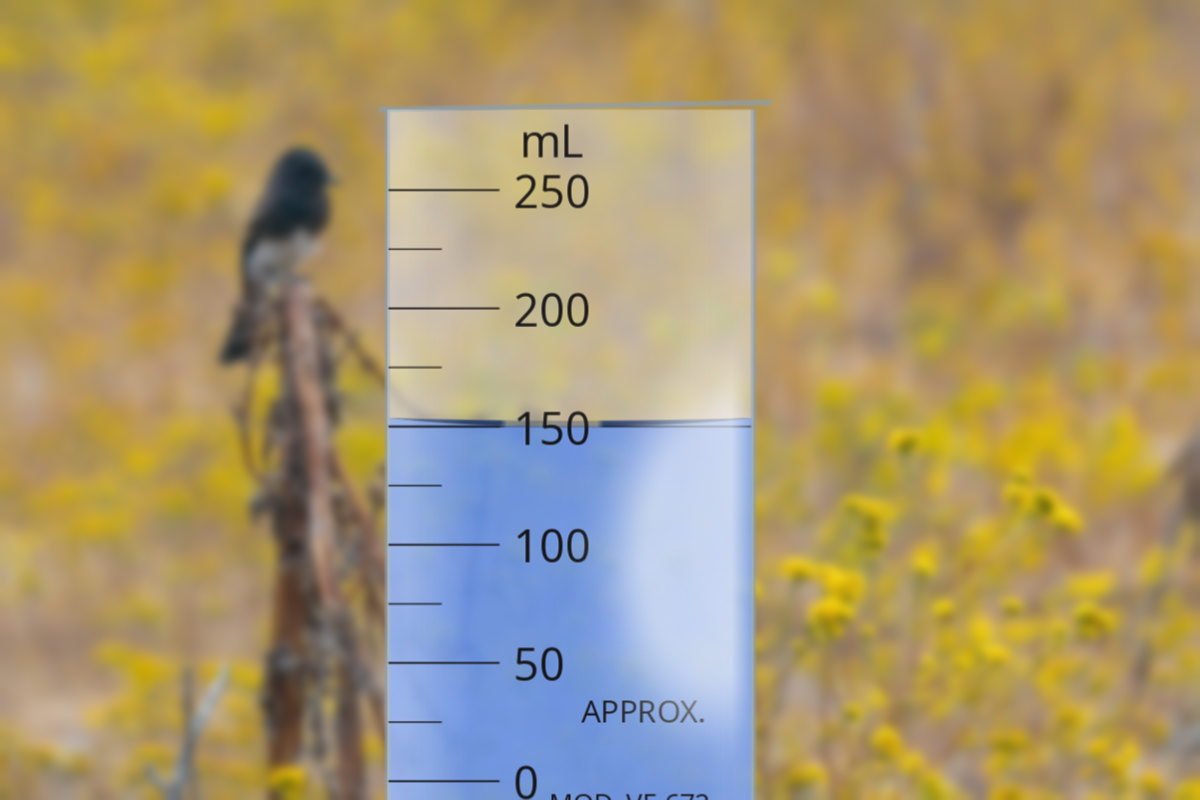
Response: {"value": 150, "unit": "mL"}
